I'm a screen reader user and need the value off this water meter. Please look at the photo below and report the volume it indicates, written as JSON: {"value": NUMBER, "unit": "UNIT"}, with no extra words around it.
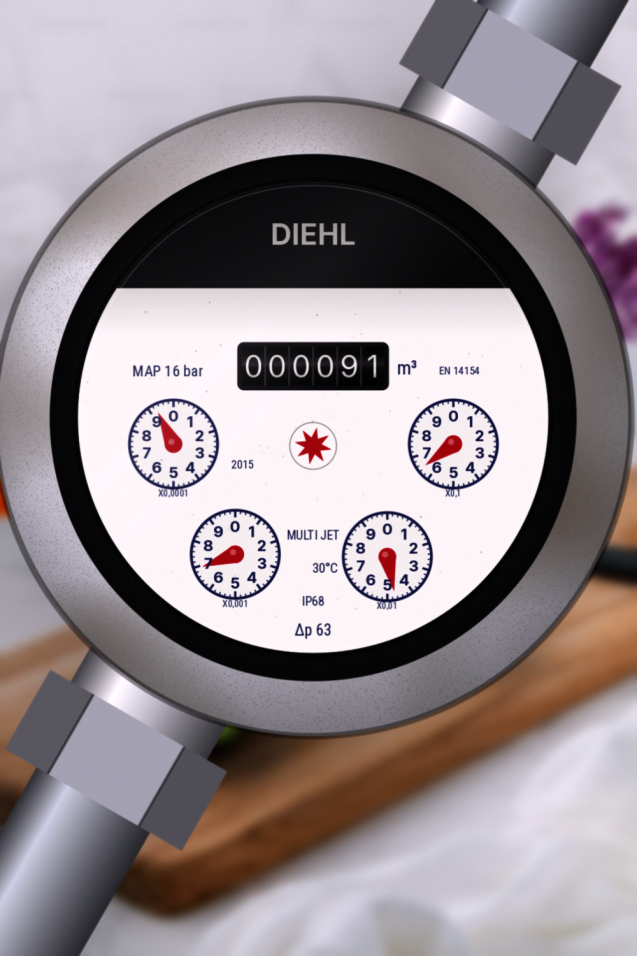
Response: {"value": 91.6469, "unit": "m³"}
